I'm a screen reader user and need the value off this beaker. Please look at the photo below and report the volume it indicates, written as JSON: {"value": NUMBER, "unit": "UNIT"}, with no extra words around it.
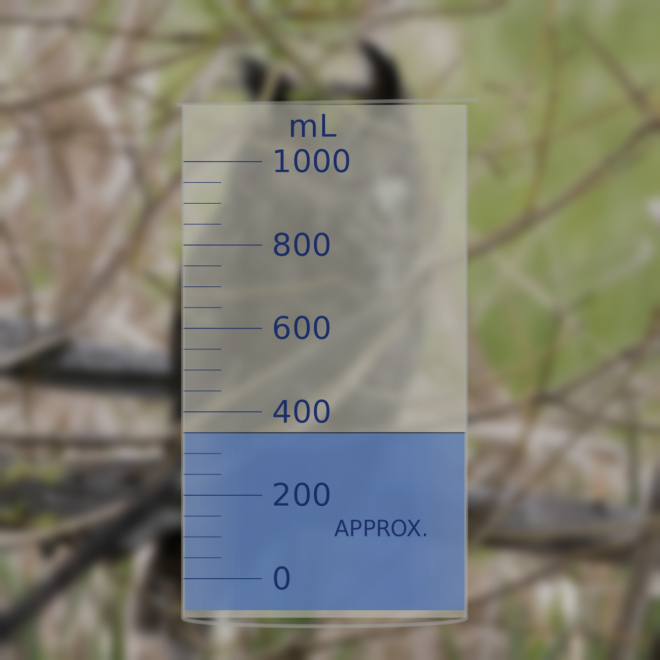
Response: {"value": 350, "unit": "mL"}
